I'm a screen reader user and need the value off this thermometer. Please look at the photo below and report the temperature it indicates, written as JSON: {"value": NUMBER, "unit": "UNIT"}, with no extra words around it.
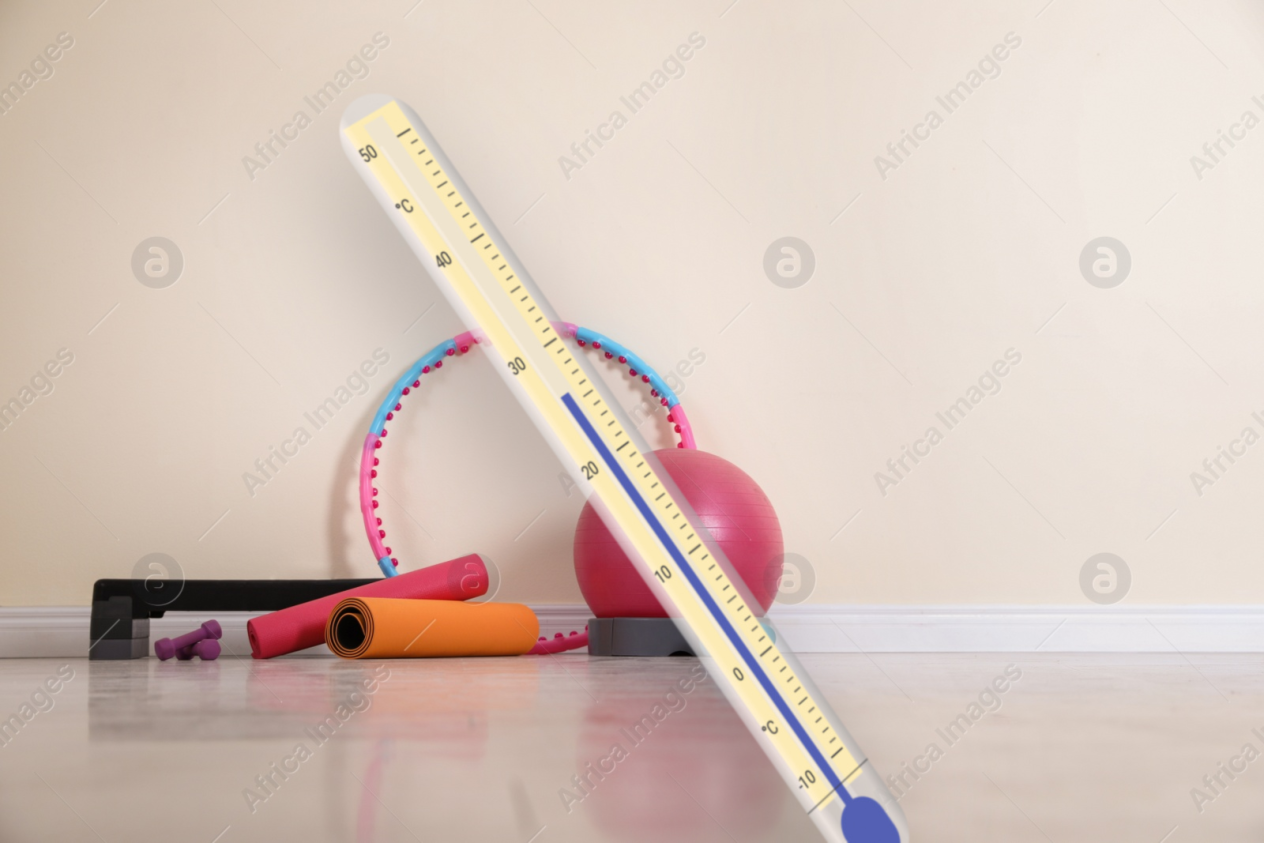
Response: {"value": 26, "unit": "°C"}
